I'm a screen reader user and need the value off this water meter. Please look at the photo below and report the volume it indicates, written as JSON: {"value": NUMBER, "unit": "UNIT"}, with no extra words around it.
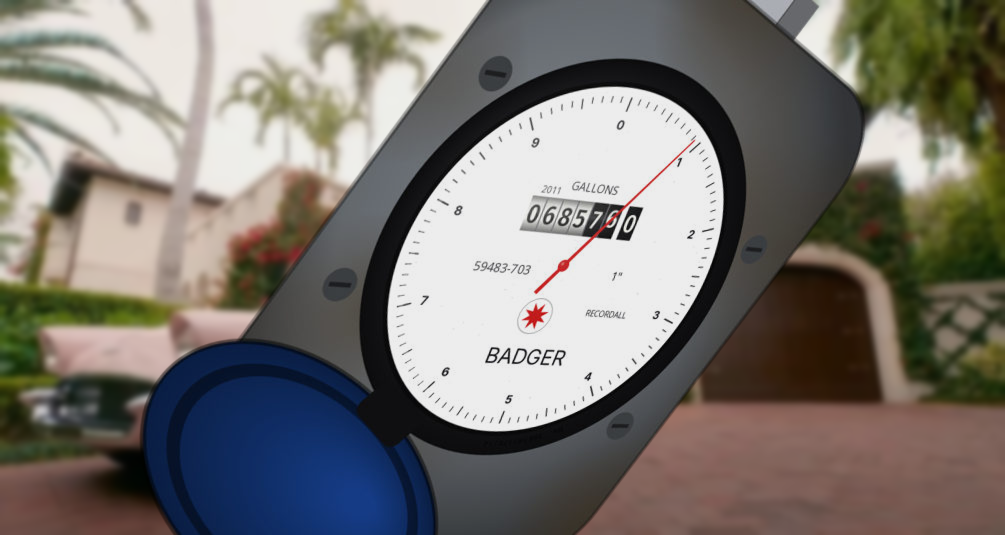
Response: {"value": 685760.9, "unit": "gal"}
